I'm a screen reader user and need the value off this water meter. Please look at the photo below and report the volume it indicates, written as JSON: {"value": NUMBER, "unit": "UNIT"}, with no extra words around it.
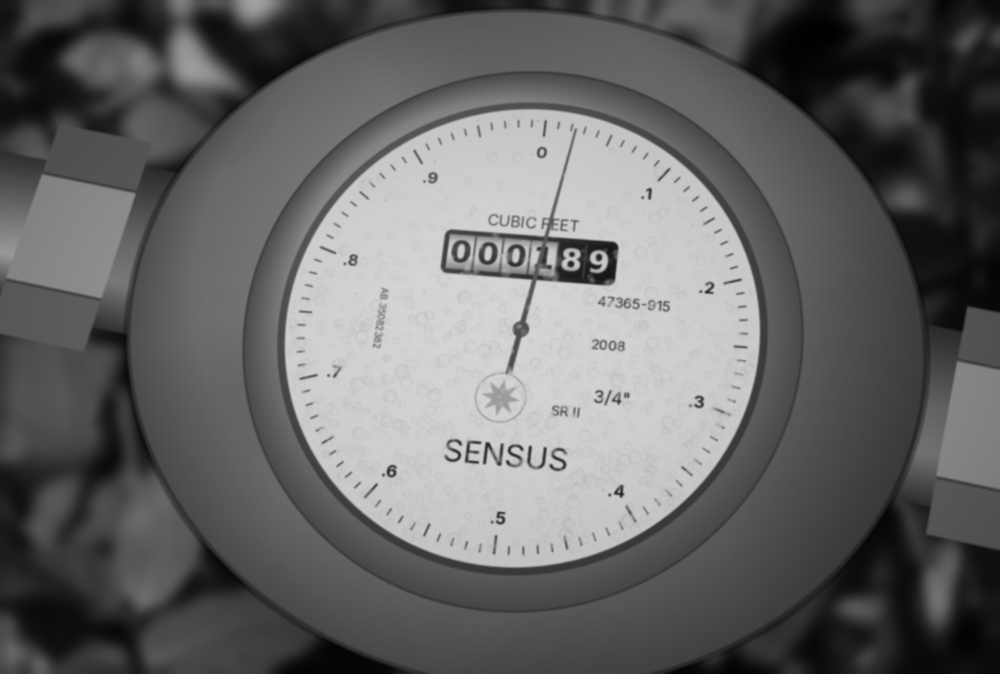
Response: {"value": 189.02, "unit": "ft³"}
